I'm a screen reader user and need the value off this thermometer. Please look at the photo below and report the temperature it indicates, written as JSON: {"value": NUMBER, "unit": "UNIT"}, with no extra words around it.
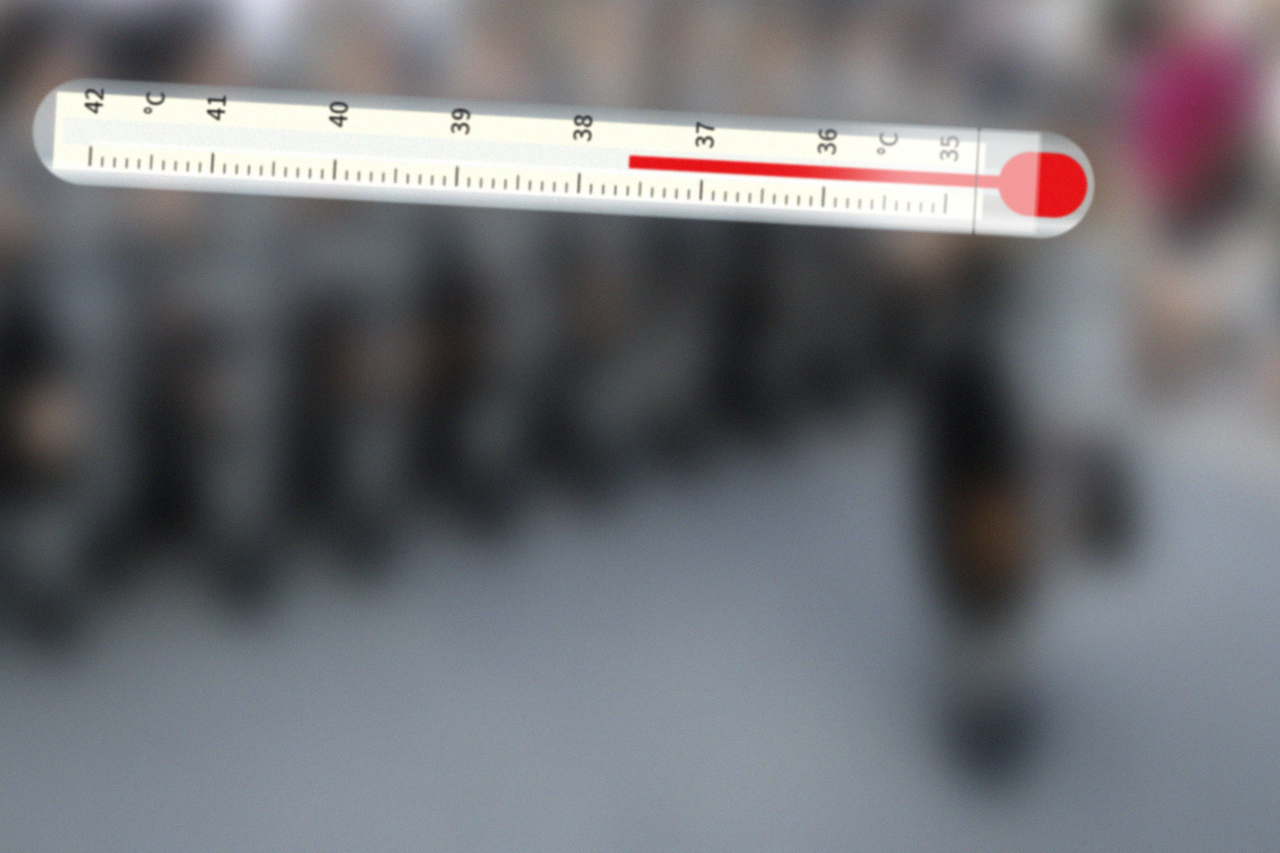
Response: {"value": 37.6, "unit": "°C"}
